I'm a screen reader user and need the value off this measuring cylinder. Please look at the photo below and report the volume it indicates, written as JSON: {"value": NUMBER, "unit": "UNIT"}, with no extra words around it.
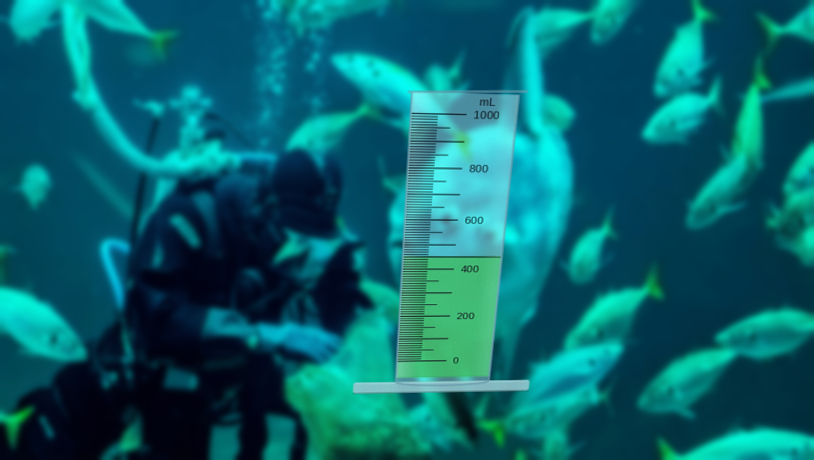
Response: {"value": 450, "unit": "mL"}
